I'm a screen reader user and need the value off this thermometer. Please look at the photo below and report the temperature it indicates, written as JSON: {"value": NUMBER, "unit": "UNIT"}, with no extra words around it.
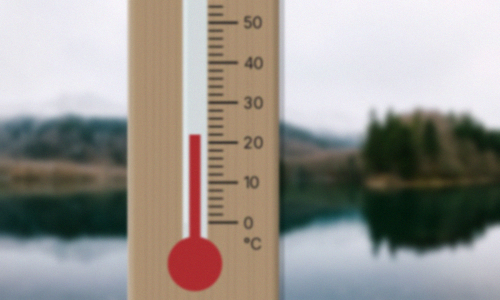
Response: {"value": 22, "unit": "°C"}
